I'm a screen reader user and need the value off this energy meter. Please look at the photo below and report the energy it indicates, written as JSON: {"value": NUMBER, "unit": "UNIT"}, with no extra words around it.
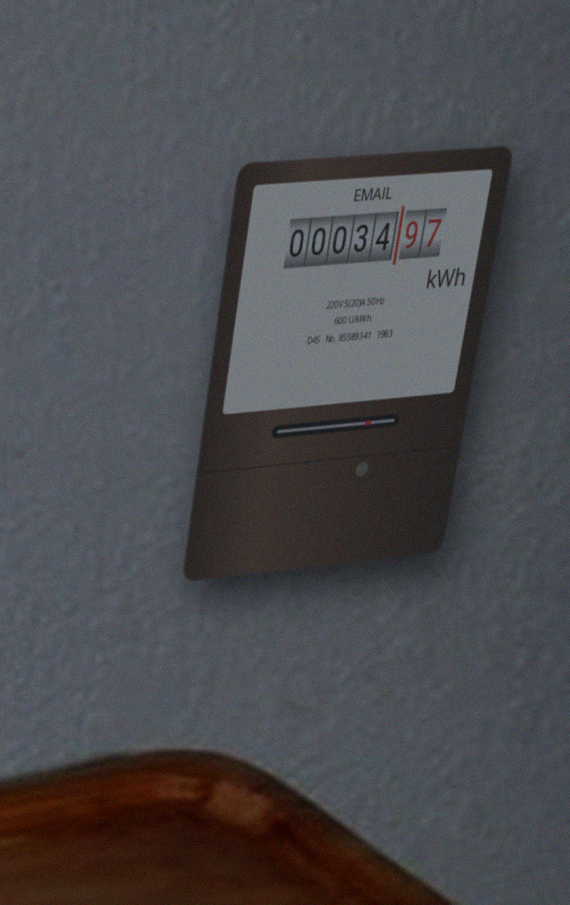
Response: {"value": 34.97, "unit": "kWh"}
